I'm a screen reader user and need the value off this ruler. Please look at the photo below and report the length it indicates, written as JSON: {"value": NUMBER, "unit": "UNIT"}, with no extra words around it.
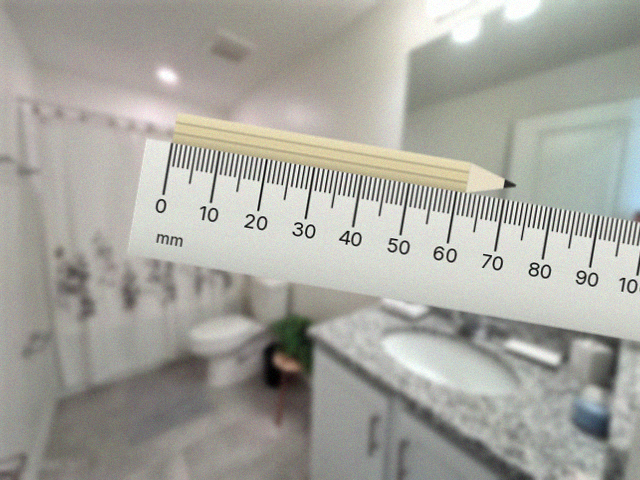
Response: {"value": 72, "unit": "mm"}
